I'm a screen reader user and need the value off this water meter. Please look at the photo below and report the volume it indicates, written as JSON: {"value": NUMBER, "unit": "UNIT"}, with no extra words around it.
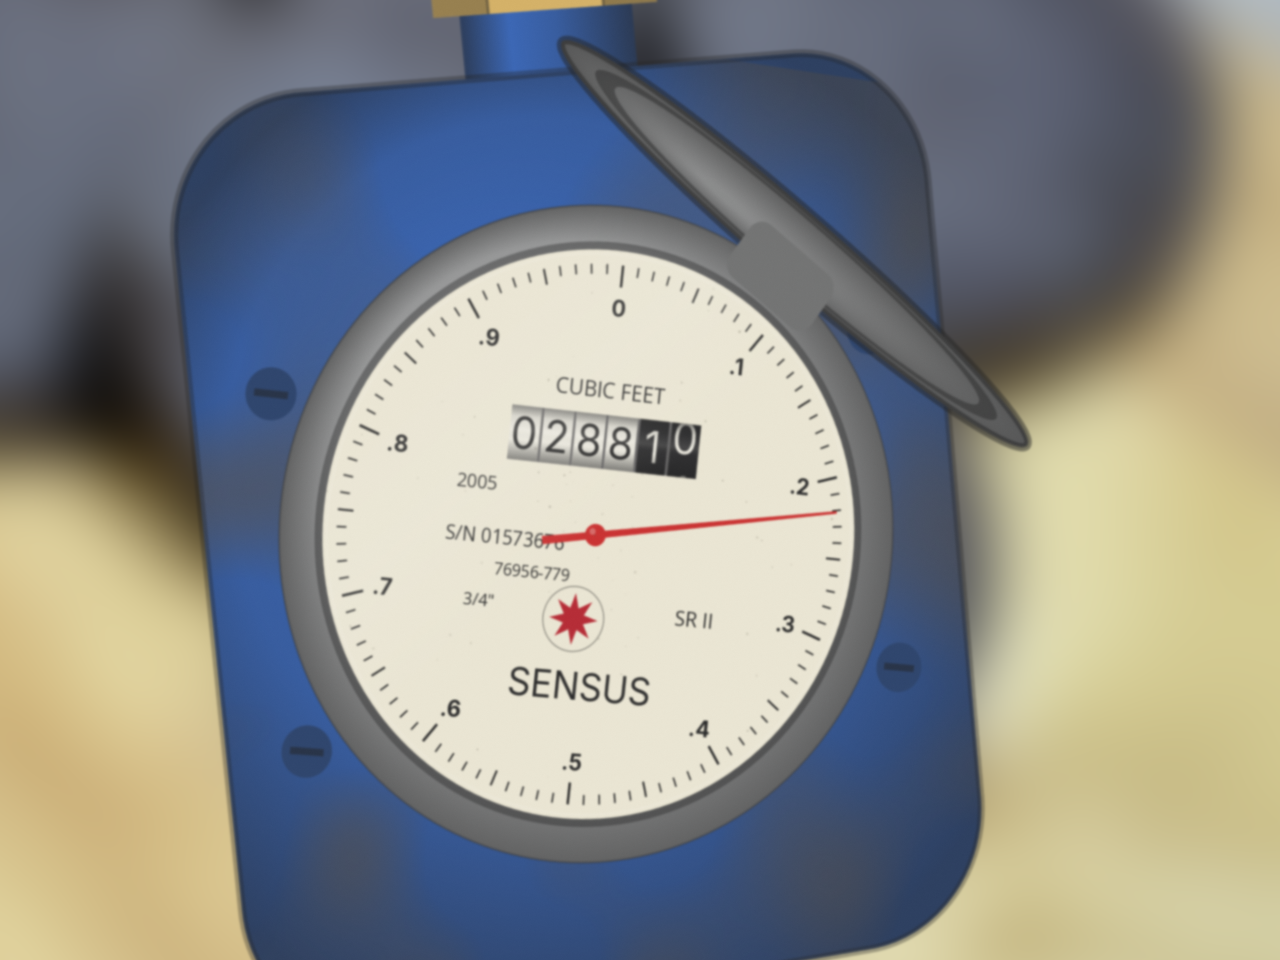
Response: {"value": 28810.22, "unit": "ft³"}
